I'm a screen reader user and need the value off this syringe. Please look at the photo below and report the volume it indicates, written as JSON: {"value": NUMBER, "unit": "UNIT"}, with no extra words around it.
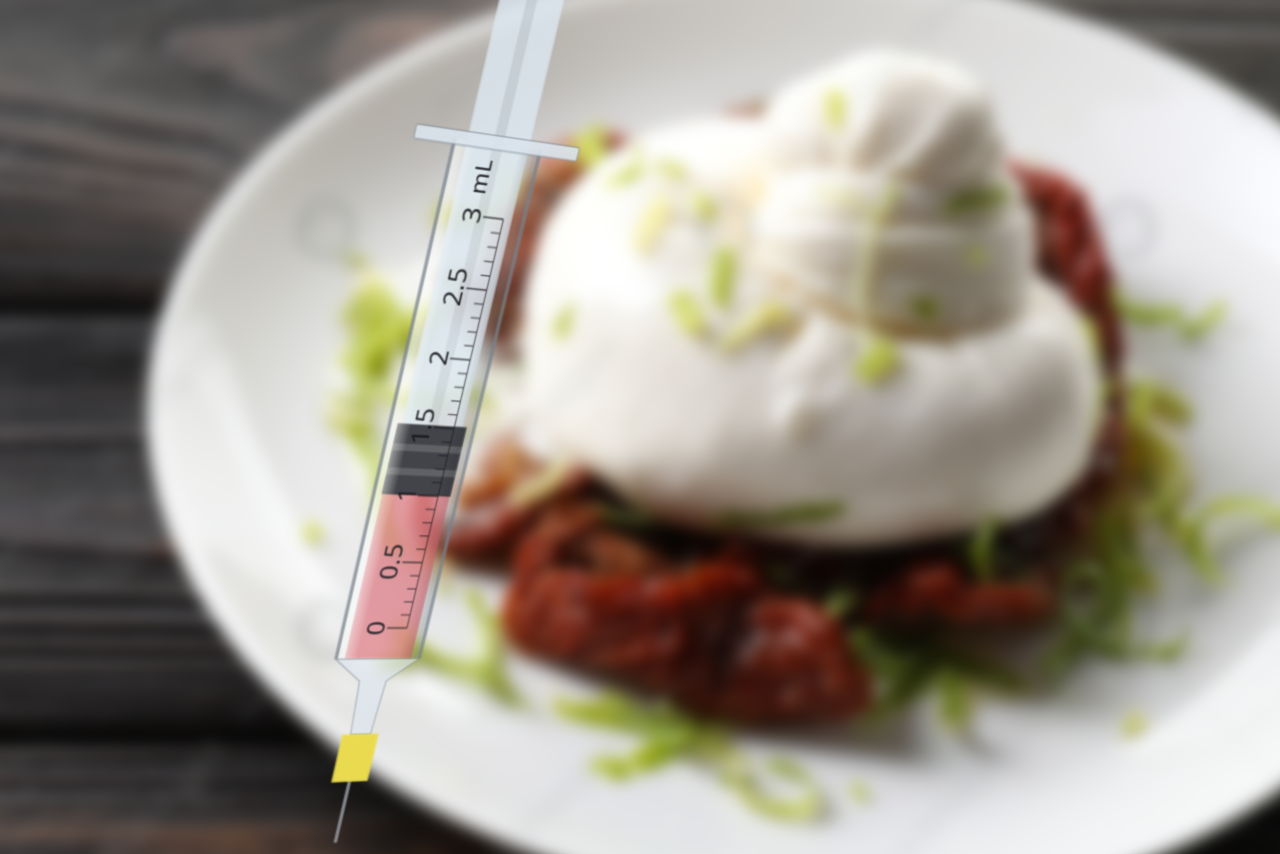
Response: {"value": 1, "unit": "mL"}
